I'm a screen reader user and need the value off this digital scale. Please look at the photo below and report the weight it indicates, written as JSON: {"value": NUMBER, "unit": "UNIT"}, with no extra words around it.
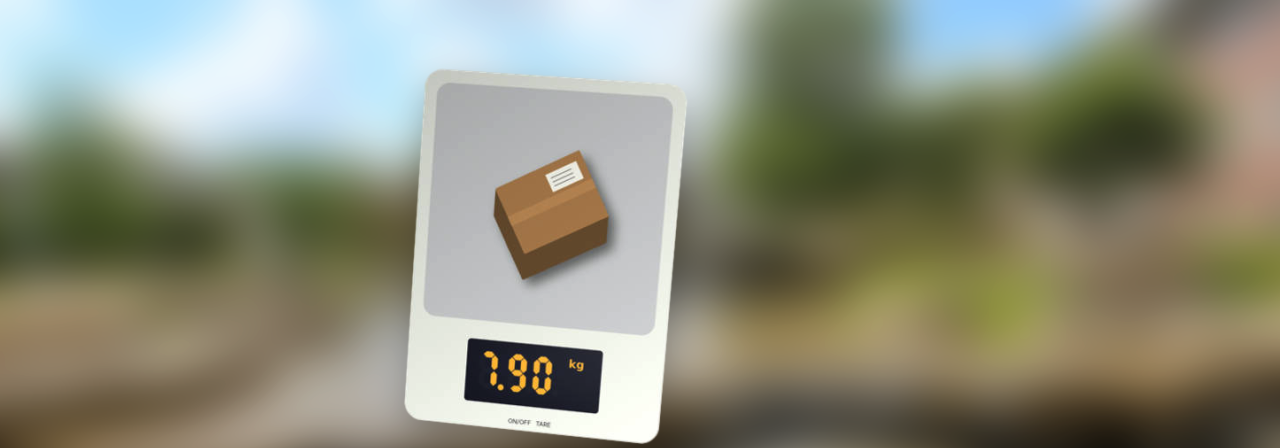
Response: {"value": 7.90, "unit": "kg"}
